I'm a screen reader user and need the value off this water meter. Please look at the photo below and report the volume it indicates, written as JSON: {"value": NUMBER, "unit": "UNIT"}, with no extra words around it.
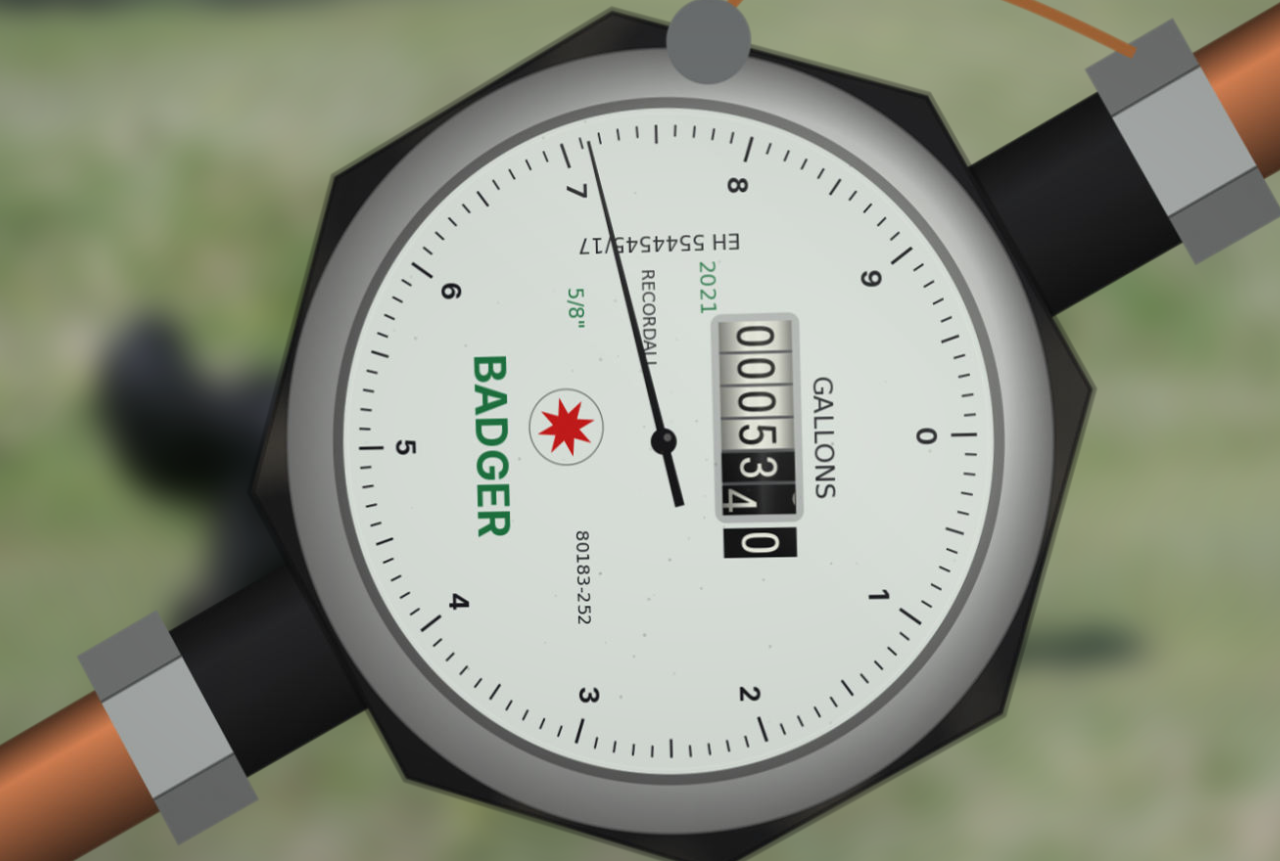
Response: {"value": 5337.1, "unit": "gal"}
